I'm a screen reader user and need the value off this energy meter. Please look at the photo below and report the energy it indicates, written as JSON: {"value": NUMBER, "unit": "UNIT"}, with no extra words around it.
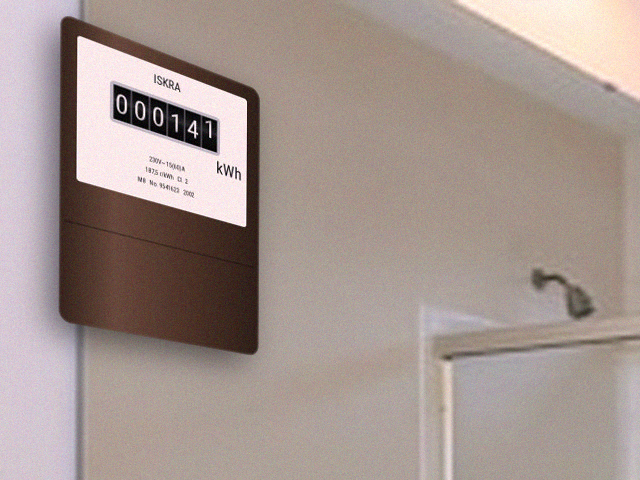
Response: {"value": 141, "unit": "kWh"}
